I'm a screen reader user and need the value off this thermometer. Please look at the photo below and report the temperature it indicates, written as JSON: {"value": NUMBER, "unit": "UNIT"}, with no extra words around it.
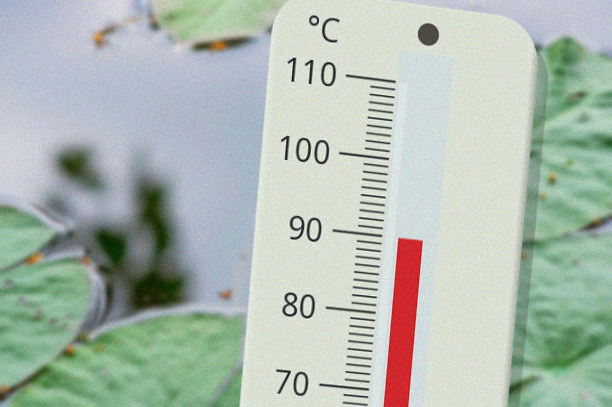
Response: {"value": 90, "unit": "°C"}
